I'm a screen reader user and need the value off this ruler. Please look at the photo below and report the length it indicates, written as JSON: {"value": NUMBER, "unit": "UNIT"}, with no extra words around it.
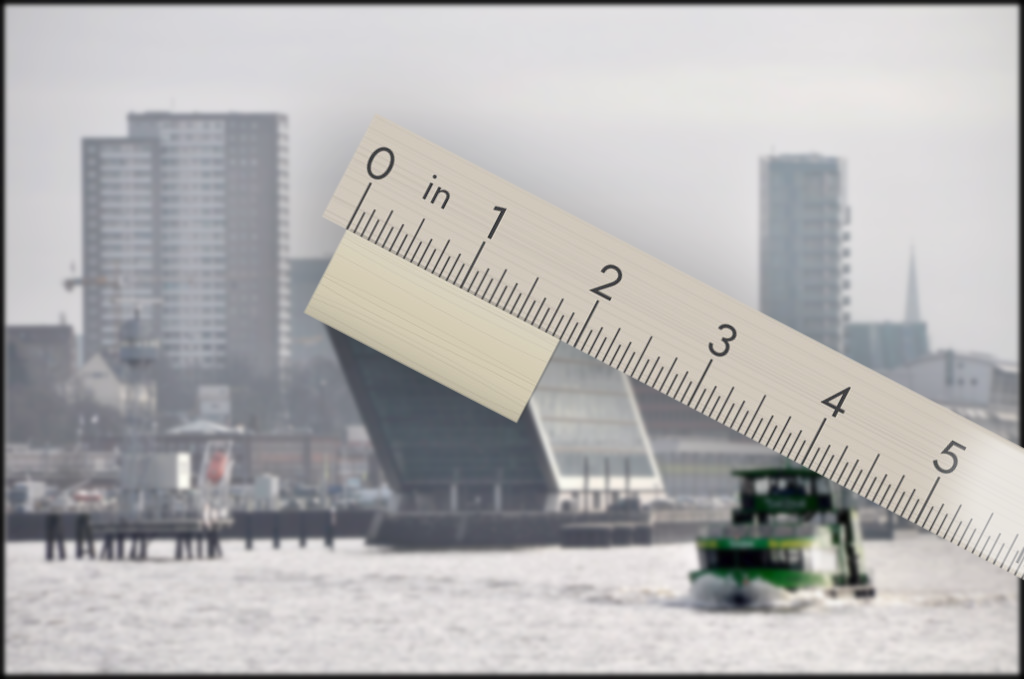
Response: {"value": 1.875, "unit": "in"}
